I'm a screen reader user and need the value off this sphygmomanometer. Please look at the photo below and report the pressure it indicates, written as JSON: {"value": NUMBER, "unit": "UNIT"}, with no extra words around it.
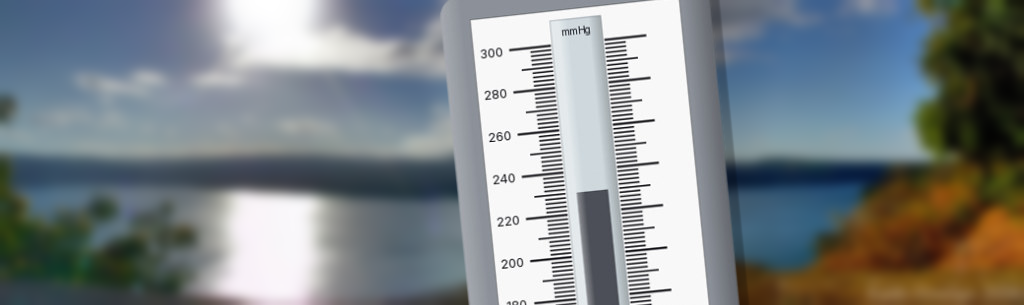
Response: {"value": 230, "unit": "mmHg"}
